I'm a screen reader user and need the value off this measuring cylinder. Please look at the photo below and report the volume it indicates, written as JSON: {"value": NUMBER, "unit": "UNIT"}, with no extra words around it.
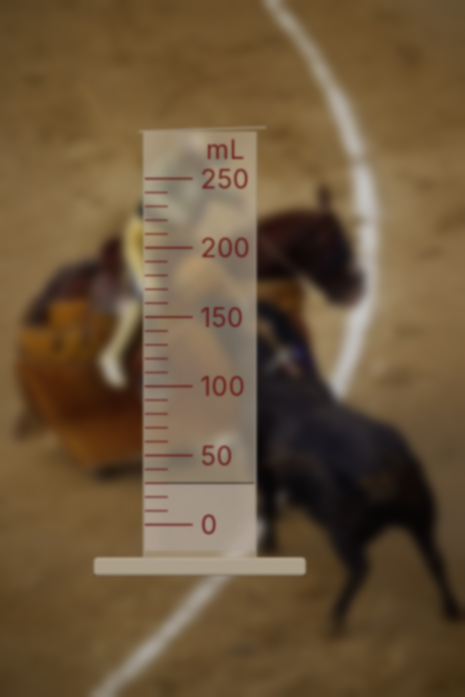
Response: {"value": 30, "unit": "mL"}
